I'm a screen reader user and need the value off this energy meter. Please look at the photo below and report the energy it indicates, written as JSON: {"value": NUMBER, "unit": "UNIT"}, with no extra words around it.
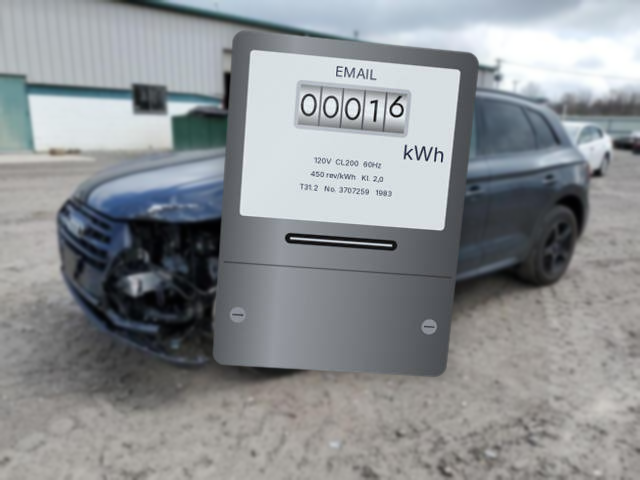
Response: {"value": 16, "unit": "kWh"}
